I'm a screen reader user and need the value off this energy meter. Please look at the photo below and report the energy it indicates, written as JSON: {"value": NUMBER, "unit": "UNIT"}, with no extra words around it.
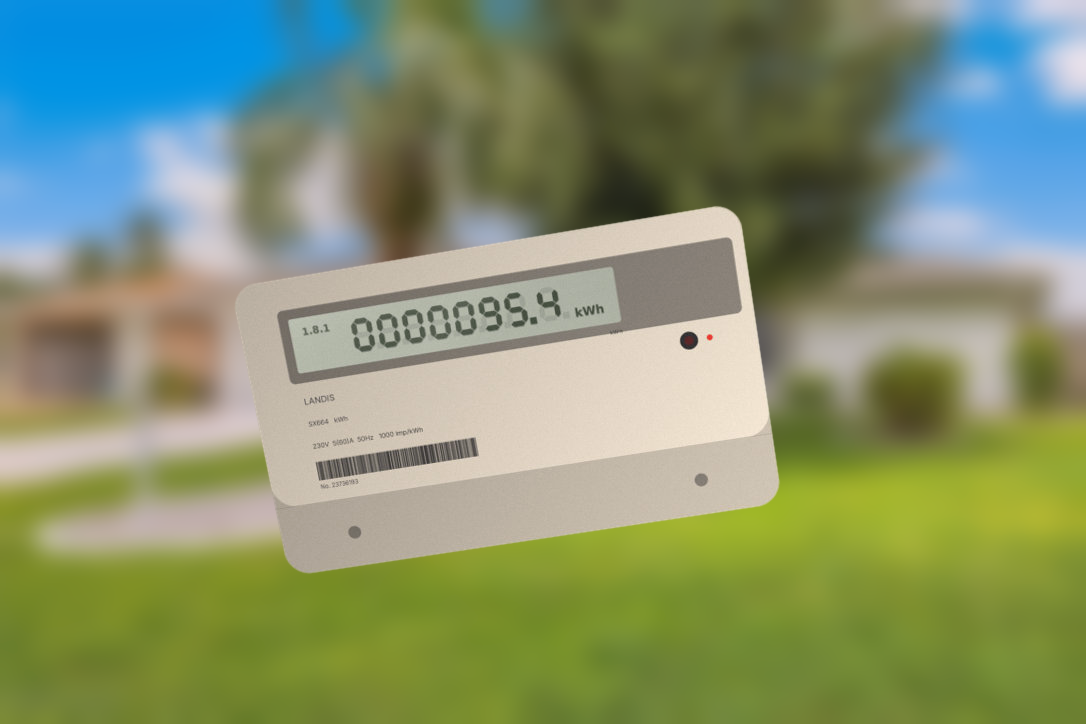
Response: {"value": 95.4, "unit": "kWh"}
